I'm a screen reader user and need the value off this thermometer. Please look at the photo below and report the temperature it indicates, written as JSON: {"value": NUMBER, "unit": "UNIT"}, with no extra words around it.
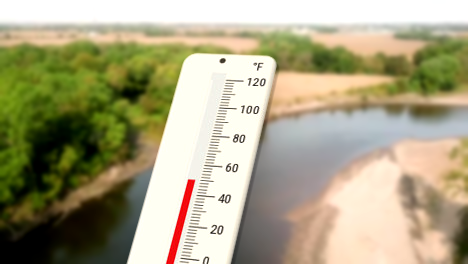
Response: {"value": 50, "unit": "°F"}
